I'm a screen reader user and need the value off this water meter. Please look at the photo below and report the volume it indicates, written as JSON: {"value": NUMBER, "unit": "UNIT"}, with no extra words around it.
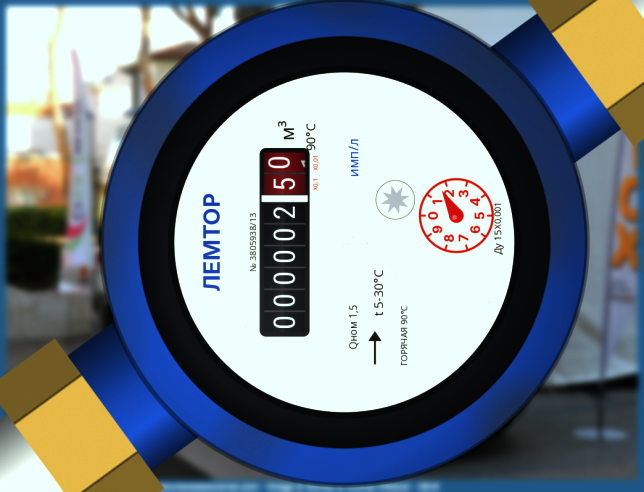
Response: {"value": 2.501, "unit": "m³"}
